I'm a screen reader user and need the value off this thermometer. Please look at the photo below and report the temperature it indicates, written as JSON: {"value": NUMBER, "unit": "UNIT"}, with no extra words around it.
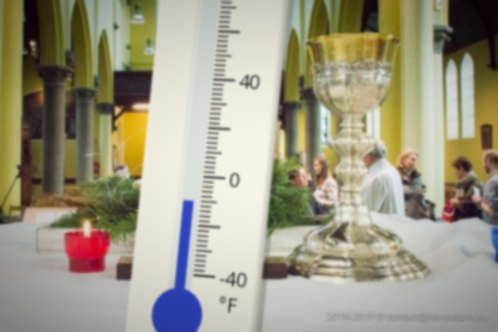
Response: {"value": -10, "unit": "°F"}
